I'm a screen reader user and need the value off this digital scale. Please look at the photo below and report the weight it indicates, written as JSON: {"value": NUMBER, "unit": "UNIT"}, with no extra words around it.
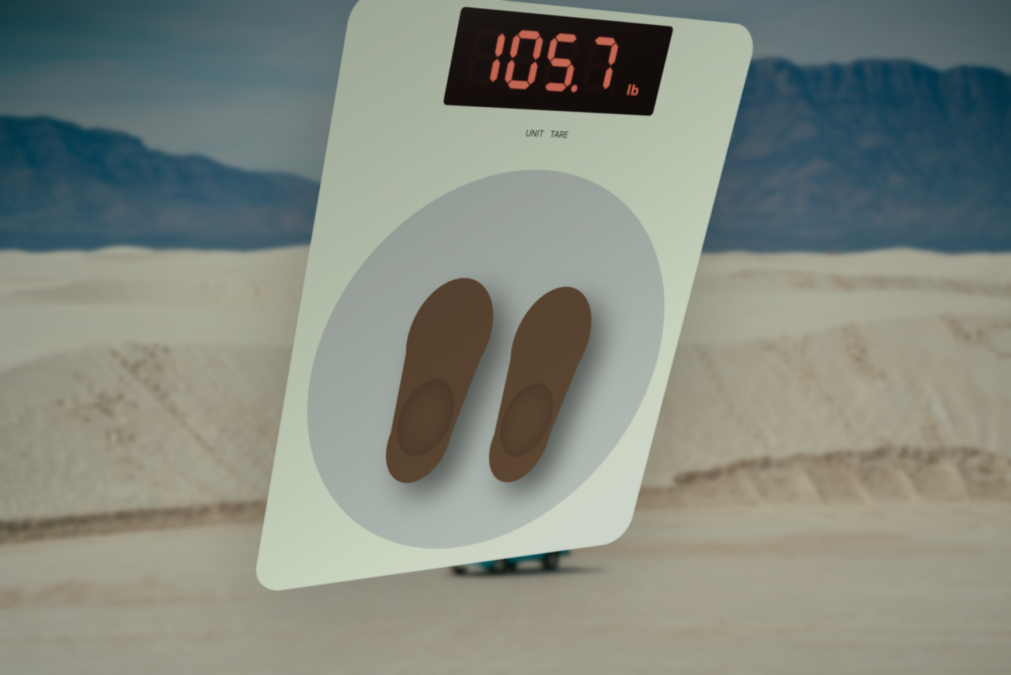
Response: {"value": 105.7, "unit": "lb"}
